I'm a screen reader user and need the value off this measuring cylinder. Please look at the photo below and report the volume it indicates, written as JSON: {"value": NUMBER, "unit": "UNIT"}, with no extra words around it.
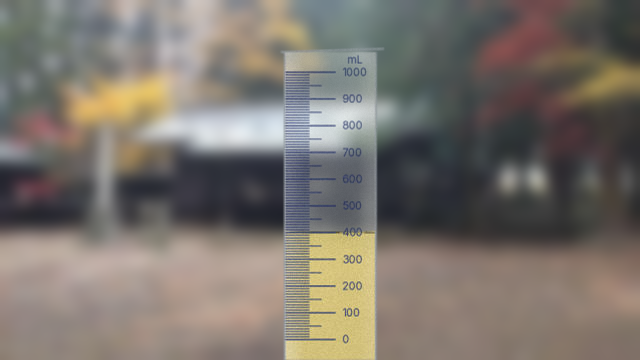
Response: {"value": 400, "unit": "mL"}
